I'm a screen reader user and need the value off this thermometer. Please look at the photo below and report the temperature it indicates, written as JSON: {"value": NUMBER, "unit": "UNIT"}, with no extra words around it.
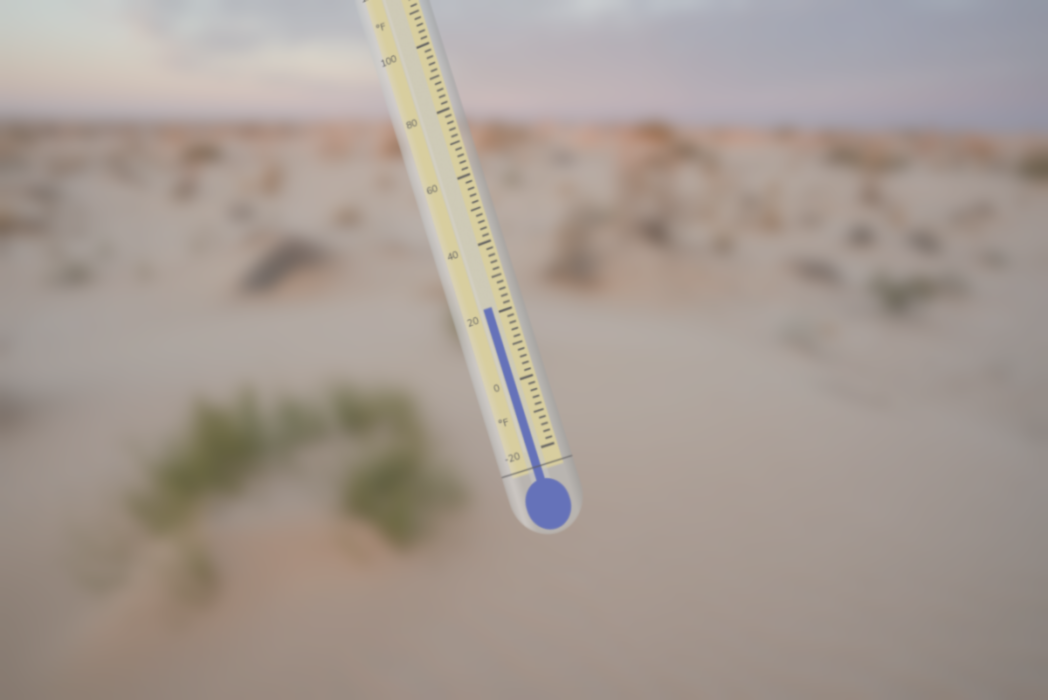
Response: {"value": 22, "unit": "°F"}
